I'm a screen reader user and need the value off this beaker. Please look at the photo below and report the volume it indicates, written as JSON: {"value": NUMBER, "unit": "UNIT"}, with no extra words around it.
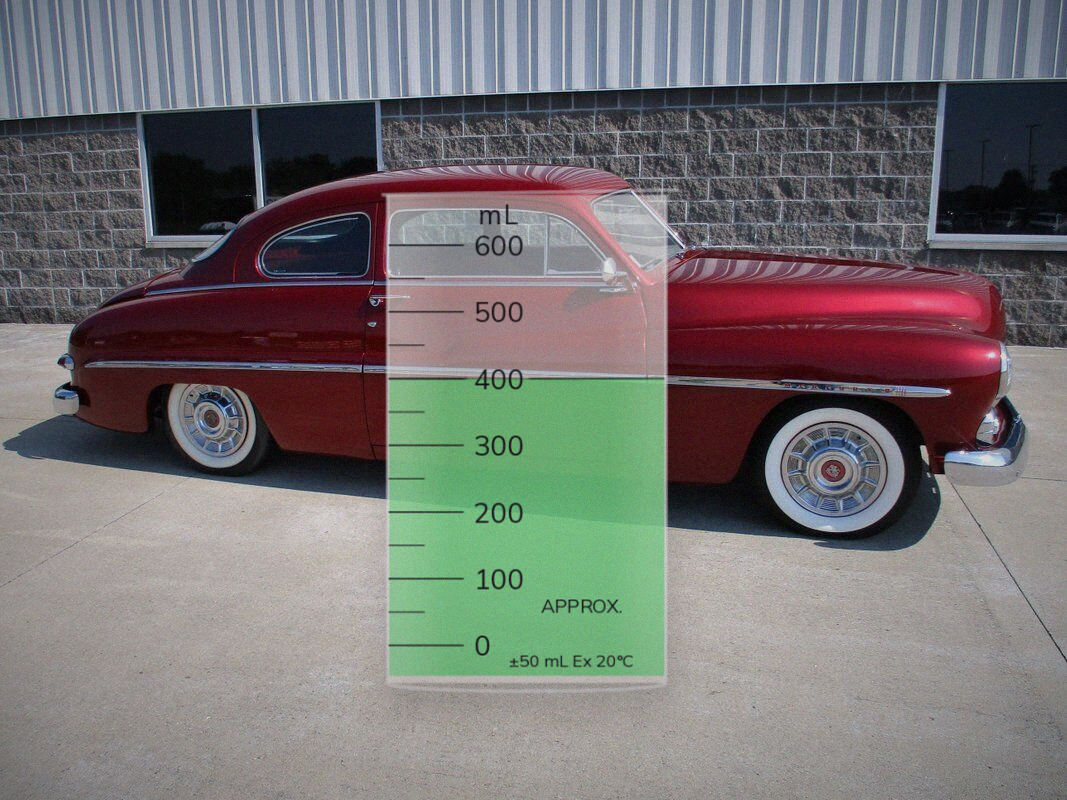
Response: {"value": 400, "unit": "mL"}
